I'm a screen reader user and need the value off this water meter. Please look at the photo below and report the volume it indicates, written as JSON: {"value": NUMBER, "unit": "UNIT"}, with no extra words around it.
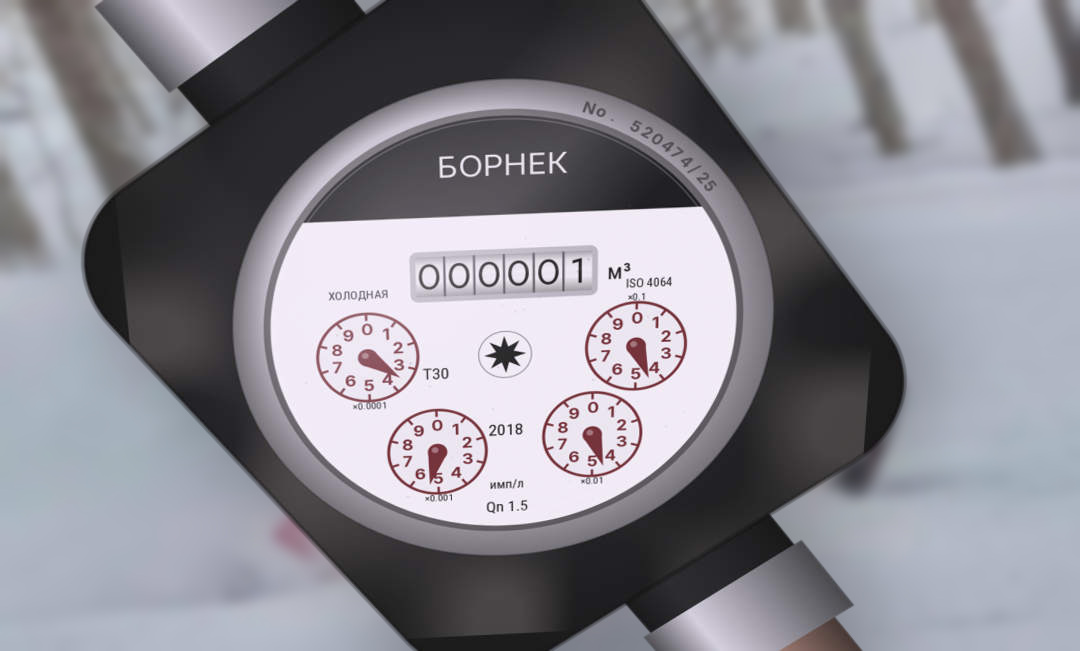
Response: {"value": 1.4453, "unit": "m³"}
